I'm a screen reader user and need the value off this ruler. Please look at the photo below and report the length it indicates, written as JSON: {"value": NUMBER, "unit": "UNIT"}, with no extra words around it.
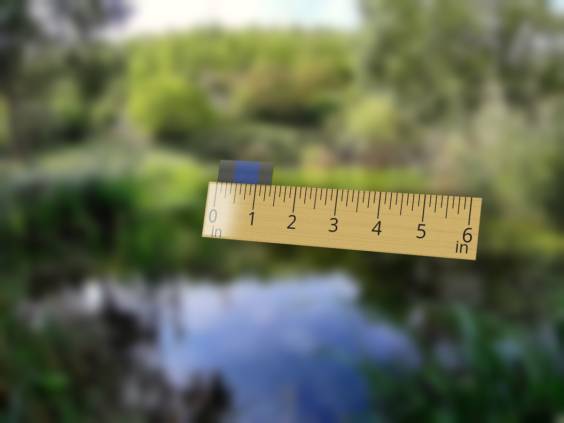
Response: {"value": 1.375, "unit": "in"}
